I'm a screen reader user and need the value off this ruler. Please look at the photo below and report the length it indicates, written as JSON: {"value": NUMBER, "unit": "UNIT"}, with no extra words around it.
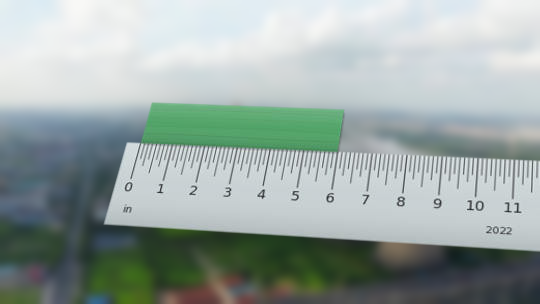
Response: {"value": 6, "unit": "in"}
